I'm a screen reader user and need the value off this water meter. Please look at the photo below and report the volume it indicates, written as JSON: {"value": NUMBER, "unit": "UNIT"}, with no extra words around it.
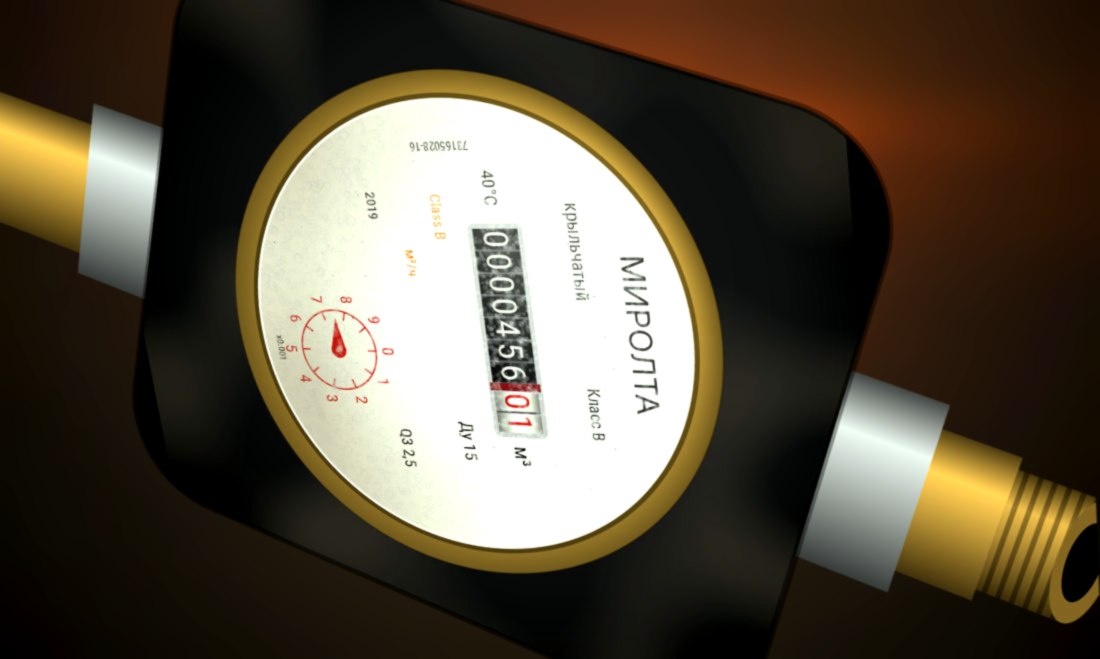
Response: {"value": 456.017, "unit": "m³"}
